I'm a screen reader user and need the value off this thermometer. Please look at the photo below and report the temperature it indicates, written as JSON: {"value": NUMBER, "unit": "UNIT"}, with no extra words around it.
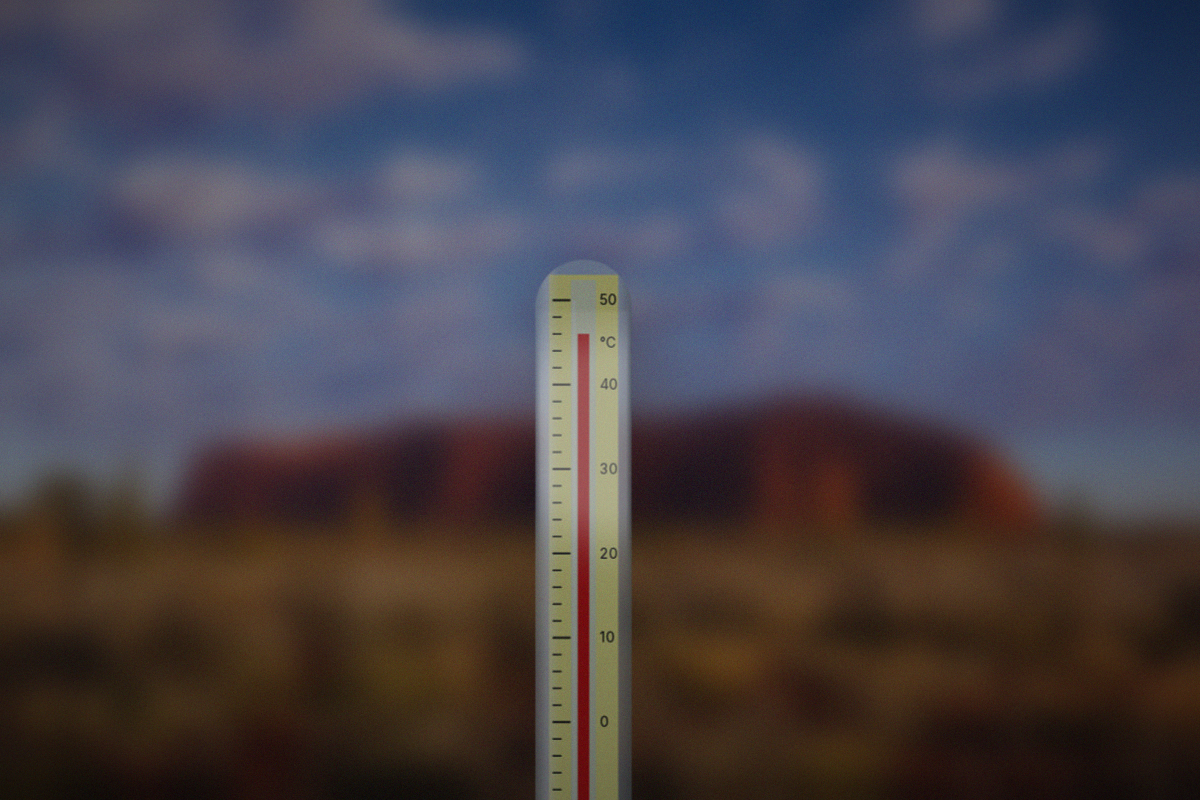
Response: {"value": 46, "unit": "°C"}
